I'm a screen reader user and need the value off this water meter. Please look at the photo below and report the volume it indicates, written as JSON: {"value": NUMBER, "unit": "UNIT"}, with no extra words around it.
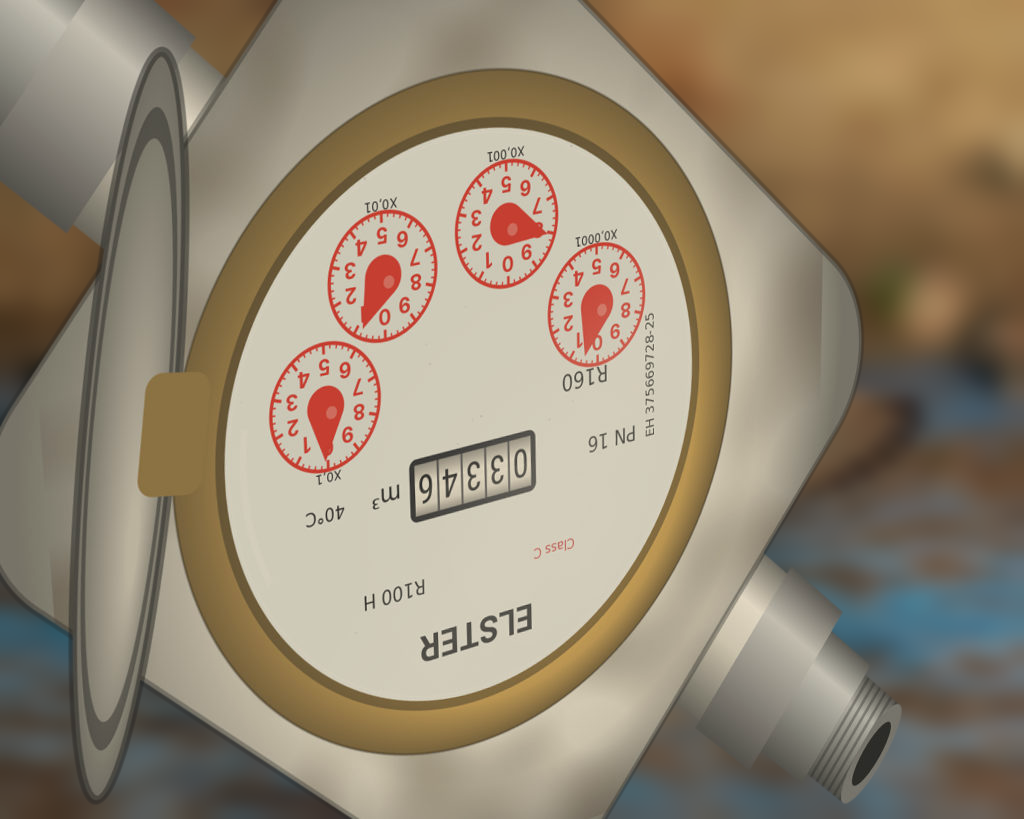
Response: {"value": 3346.0080, "unit": "m³"}
